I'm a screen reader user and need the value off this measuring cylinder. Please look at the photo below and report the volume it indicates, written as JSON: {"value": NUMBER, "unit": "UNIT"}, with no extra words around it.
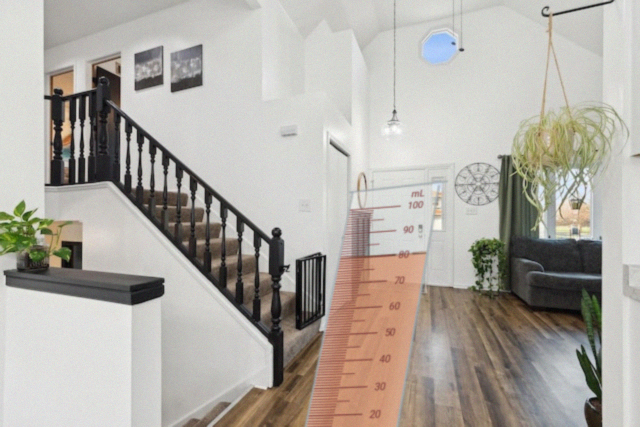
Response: {"value": 80, "unit": "mL"}
